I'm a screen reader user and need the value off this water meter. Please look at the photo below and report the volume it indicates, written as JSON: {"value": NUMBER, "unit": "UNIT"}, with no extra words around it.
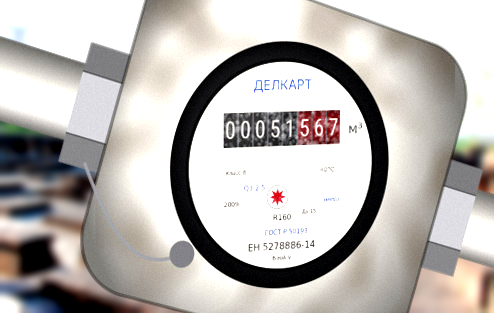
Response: {"value": 51.567, "unit": "m³"}
